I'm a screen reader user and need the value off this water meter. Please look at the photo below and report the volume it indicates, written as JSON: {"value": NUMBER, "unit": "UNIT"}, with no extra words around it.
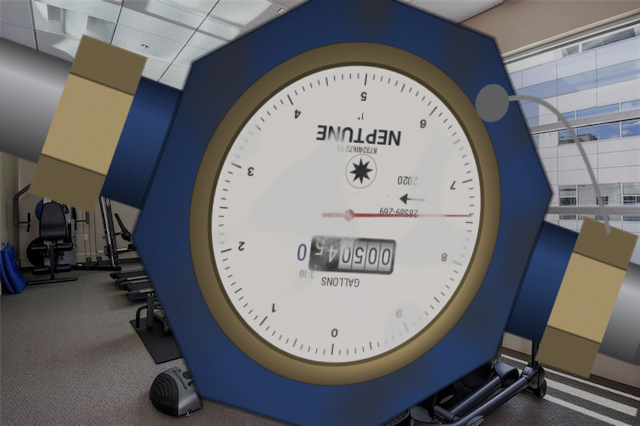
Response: {"value": 50447.4, "unit": "gal"}
